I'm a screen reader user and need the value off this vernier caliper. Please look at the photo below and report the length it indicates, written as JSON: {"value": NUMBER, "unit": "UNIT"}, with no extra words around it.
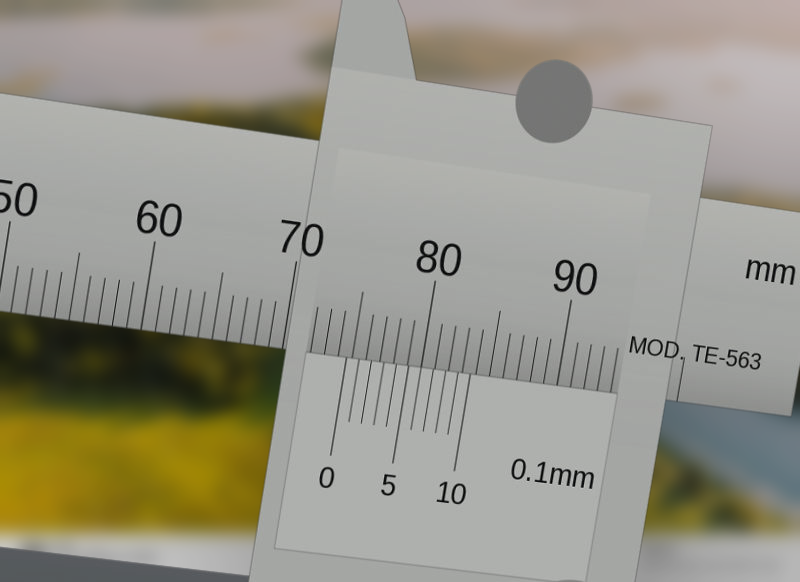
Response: {"value": 74.6, "unit": "mm"}
